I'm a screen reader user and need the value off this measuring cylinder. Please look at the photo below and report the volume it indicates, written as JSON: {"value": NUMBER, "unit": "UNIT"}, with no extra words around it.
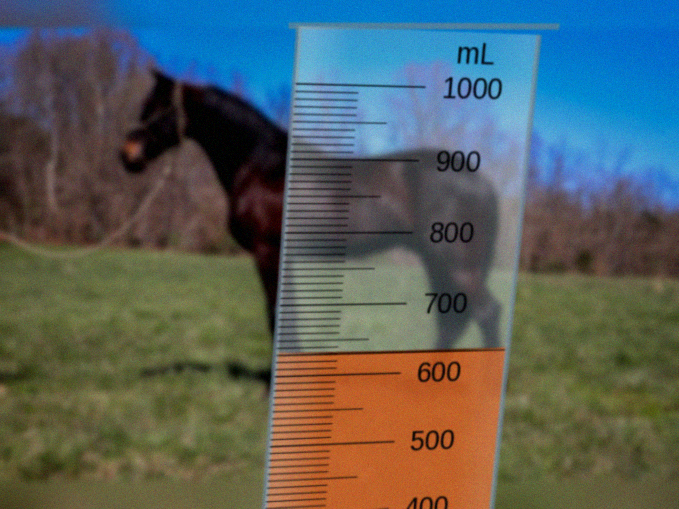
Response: {"value": 630, "unit": "mL"}
